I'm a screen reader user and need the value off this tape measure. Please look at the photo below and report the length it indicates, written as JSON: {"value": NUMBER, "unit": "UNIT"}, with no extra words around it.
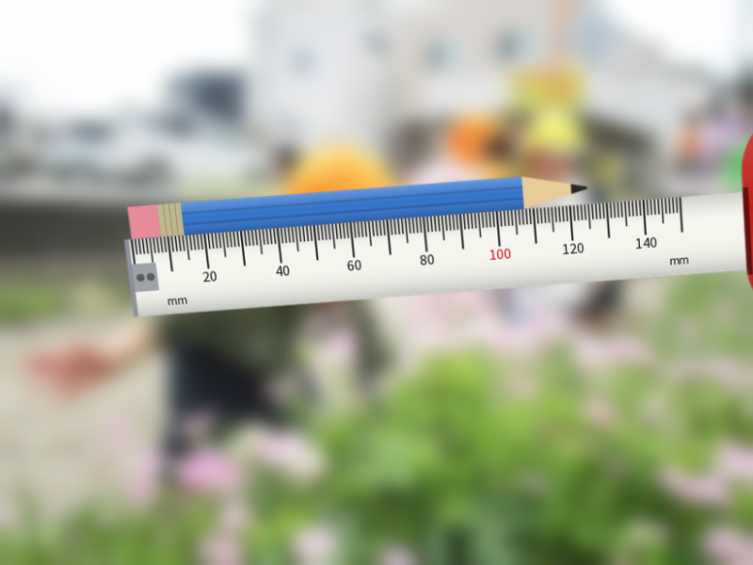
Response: {"value": 125, "unit": "mm"}
